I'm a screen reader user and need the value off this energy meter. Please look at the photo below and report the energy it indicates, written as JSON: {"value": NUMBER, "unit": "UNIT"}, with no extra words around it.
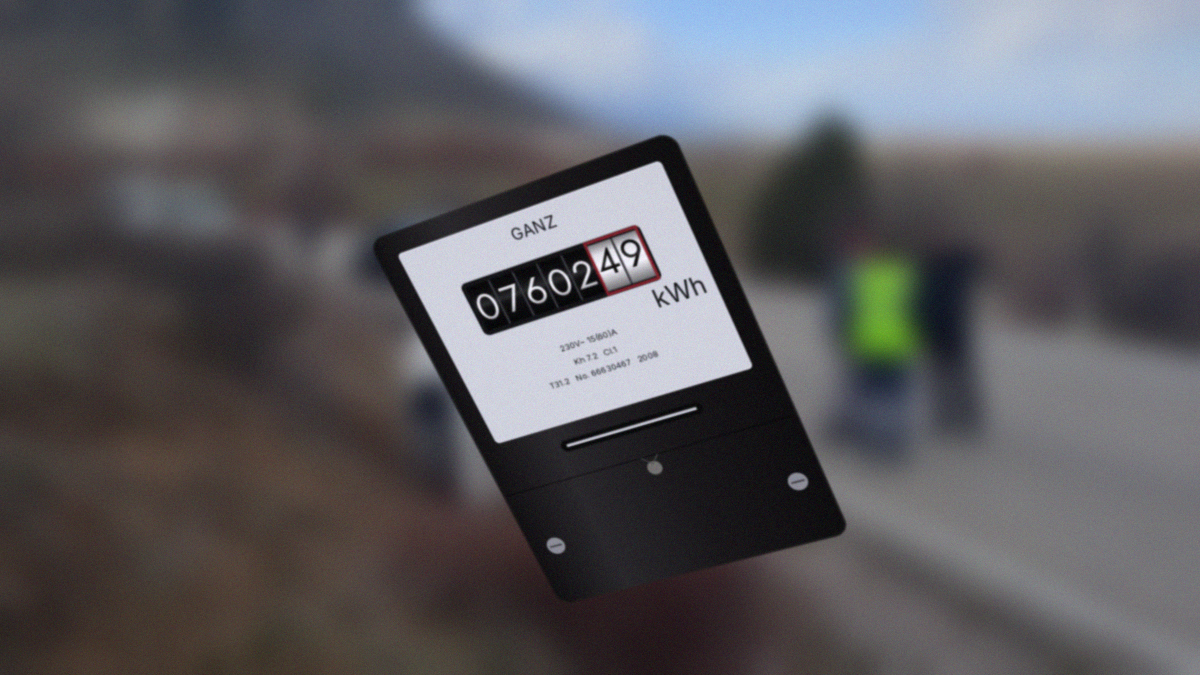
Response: {"value": 7602.49, "unit": "kWh"}
